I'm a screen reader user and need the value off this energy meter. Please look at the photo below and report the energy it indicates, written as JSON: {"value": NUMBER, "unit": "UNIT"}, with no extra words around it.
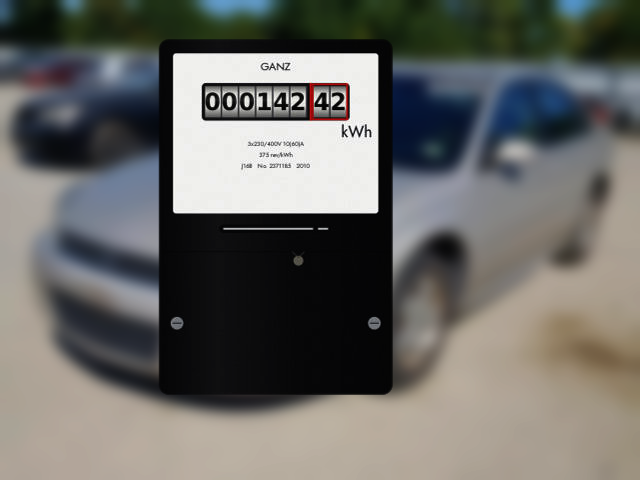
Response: {"value": 142.42, "unit": "kWh"}
